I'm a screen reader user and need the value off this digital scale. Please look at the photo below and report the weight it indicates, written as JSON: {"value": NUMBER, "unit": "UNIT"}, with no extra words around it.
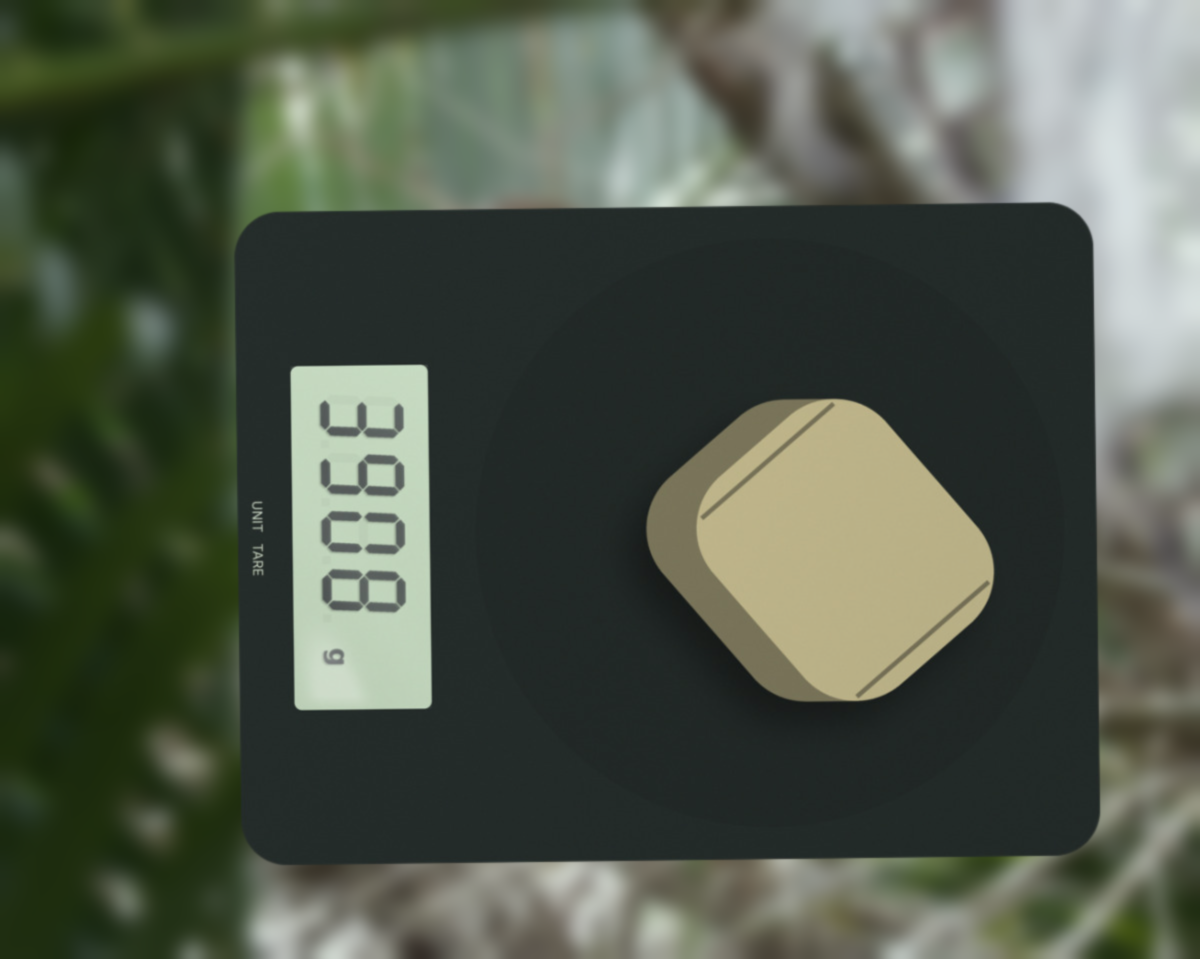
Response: {"value": 3908, "unit": "g"}
